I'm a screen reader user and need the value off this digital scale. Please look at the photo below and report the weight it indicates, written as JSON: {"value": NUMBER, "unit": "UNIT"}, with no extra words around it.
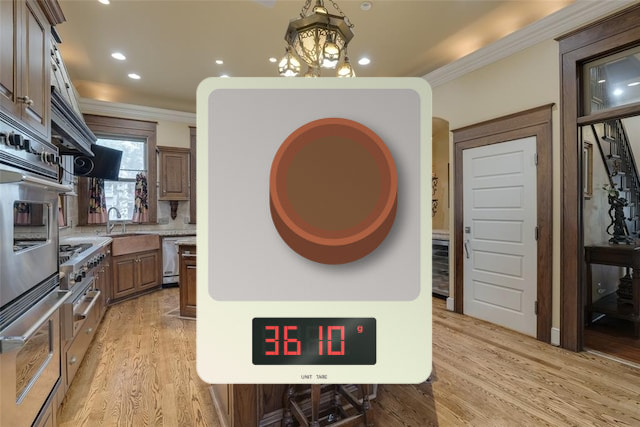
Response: {"value": 3610, "unit": "g"}
